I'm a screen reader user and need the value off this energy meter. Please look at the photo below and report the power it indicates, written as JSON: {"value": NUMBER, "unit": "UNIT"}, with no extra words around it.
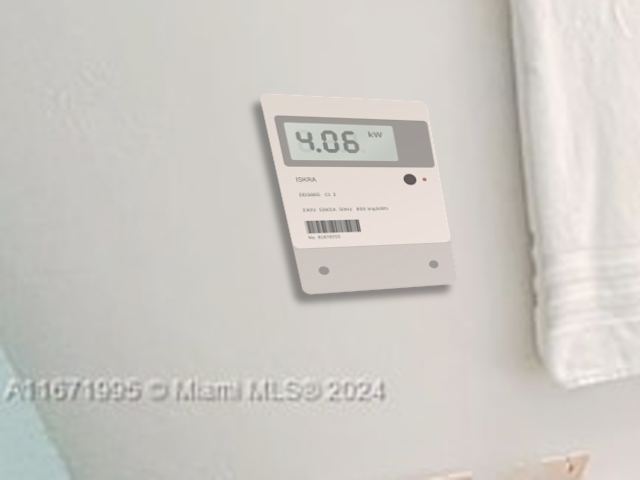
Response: {"value": 4.06, "unit": "kW"}
